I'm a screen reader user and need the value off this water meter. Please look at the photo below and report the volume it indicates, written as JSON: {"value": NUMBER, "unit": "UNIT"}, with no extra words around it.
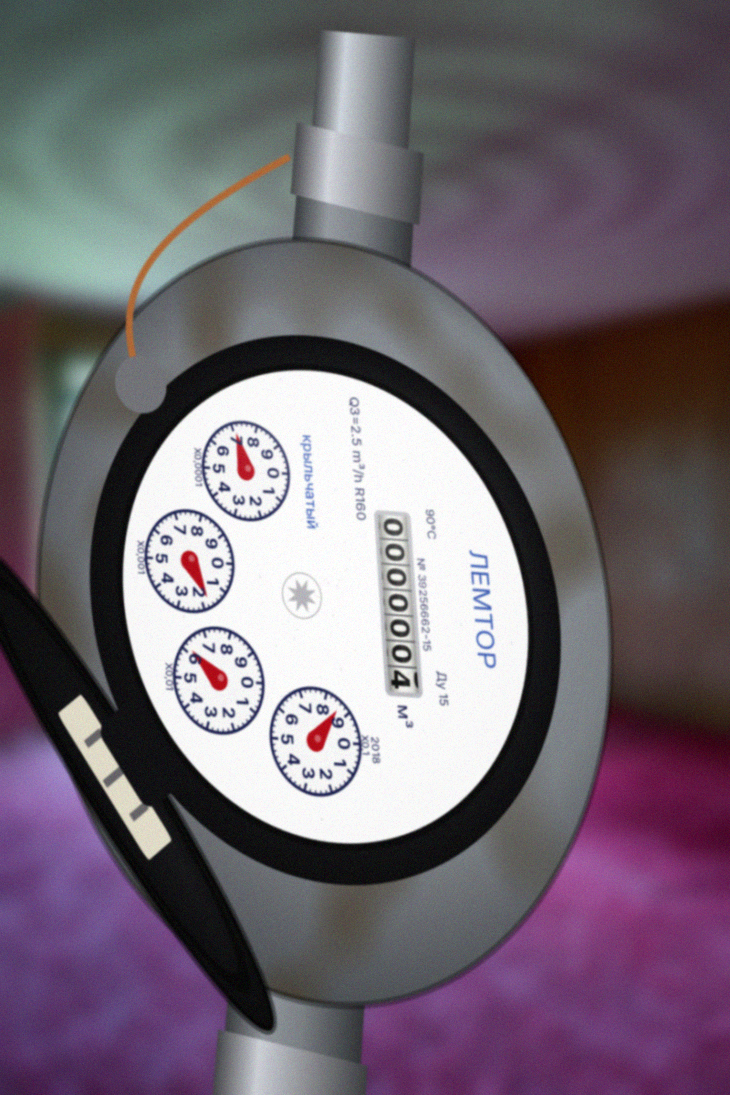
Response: {"value": 3.8617, "unit": "m³"}
